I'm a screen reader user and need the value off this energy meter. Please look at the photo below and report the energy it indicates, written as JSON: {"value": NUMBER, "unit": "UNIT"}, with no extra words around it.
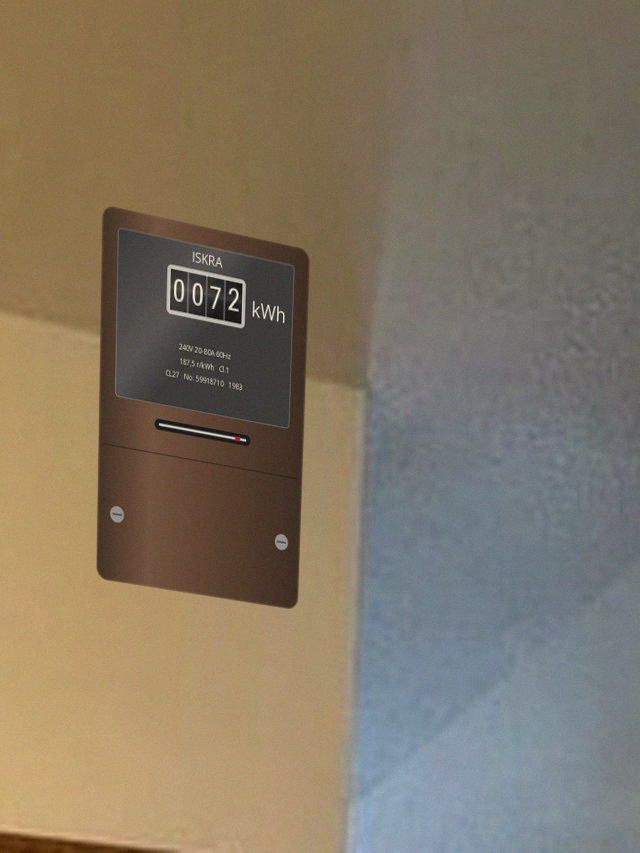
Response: {"value": 72, "unit": "kWh"}
